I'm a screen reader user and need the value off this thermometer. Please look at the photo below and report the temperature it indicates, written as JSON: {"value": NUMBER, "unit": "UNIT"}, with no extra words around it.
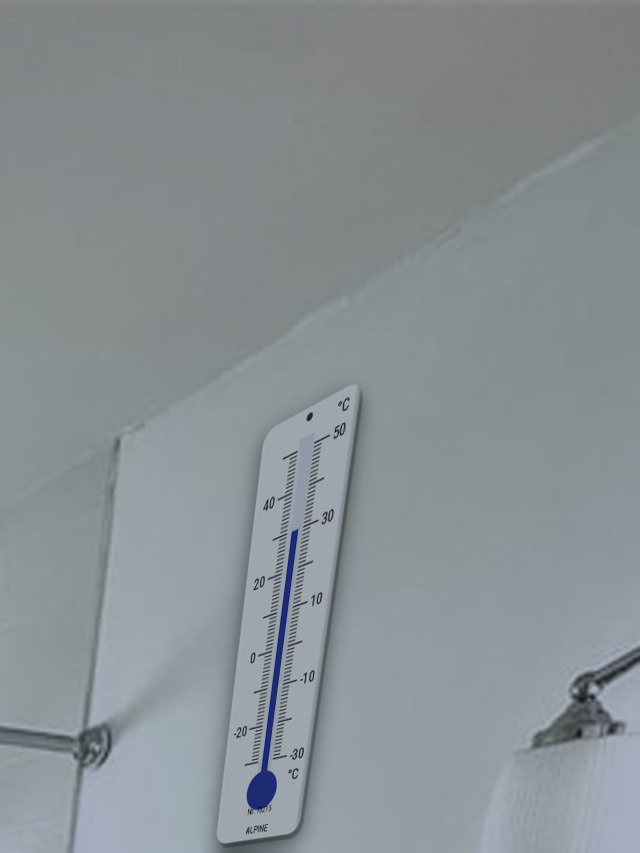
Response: {"value": 30, "unit": "°C"}
